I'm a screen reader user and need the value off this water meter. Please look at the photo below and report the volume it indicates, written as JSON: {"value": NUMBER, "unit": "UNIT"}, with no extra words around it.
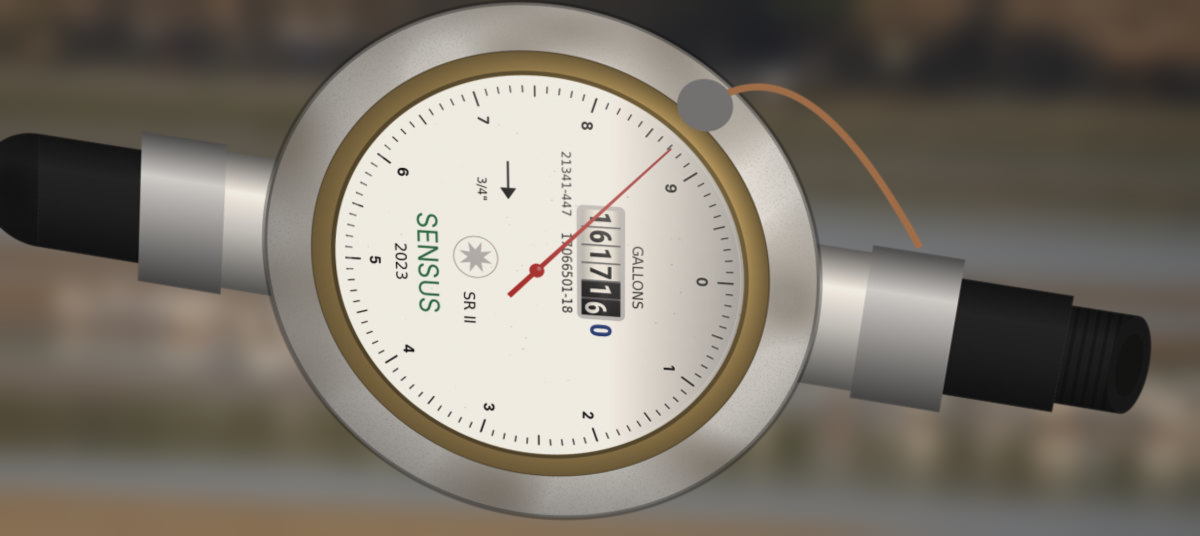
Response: {"value": 1617158.7, "unit": "gal"}
